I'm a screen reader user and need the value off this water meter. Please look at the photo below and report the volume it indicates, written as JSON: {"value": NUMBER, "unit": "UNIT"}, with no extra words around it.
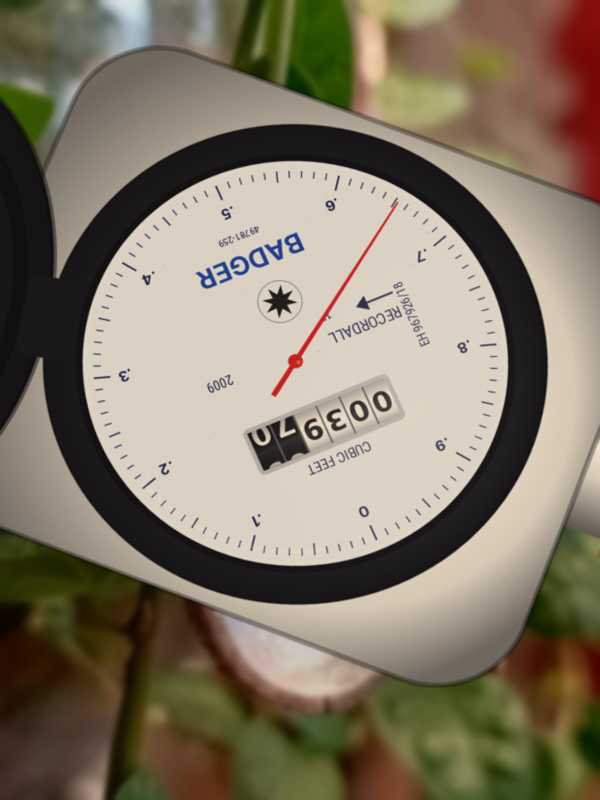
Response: {"value": 3969.65, "unit": "ft³"}
